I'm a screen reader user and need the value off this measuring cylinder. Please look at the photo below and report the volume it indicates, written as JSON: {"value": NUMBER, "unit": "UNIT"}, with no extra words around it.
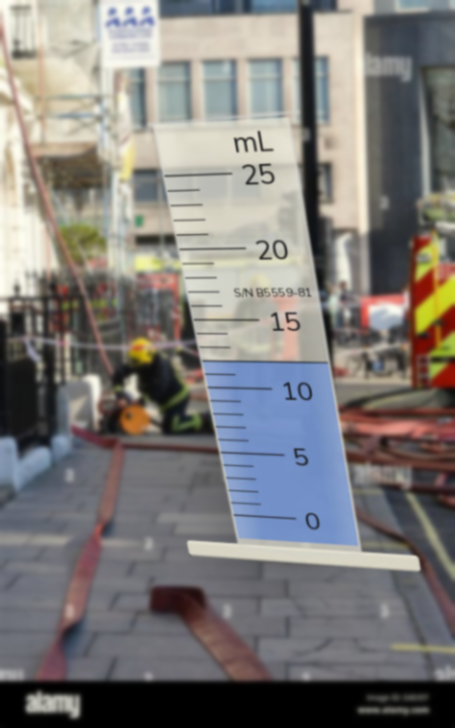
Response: {"value": 12, "unit": "mL"}
